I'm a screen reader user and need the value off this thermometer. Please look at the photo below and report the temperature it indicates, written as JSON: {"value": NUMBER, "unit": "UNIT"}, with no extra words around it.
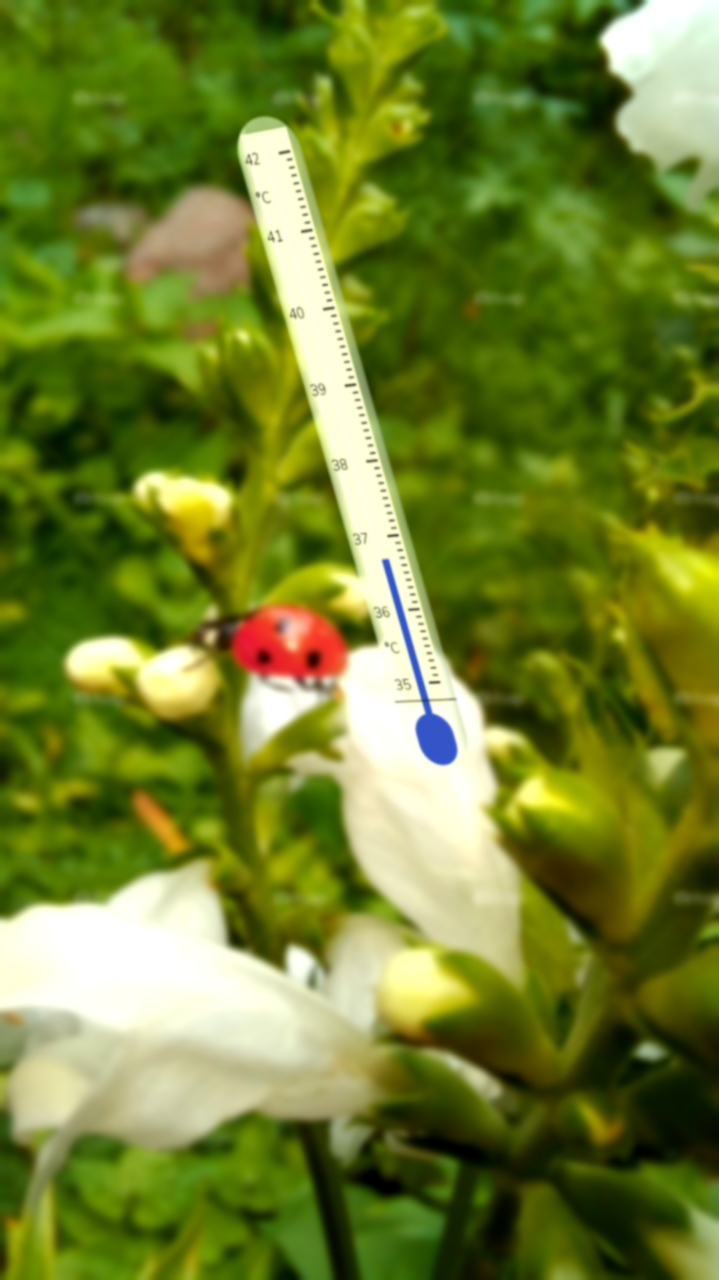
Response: {"value": 36.7, "unit": "°C"}
